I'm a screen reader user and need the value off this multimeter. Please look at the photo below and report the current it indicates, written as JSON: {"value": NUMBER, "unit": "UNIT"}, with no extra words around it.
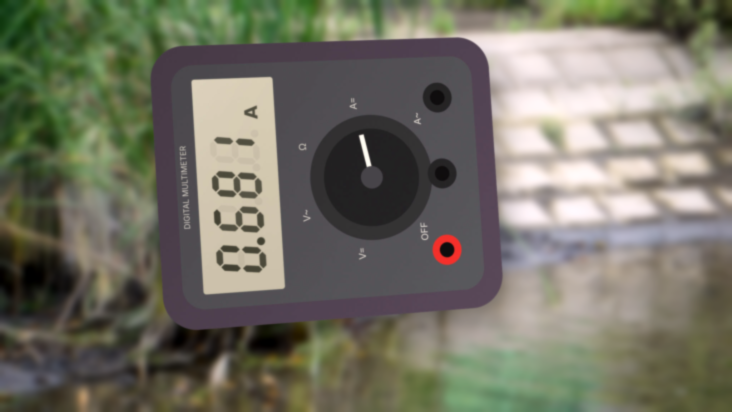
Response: {"value": 0.681, "unit": "A"}
